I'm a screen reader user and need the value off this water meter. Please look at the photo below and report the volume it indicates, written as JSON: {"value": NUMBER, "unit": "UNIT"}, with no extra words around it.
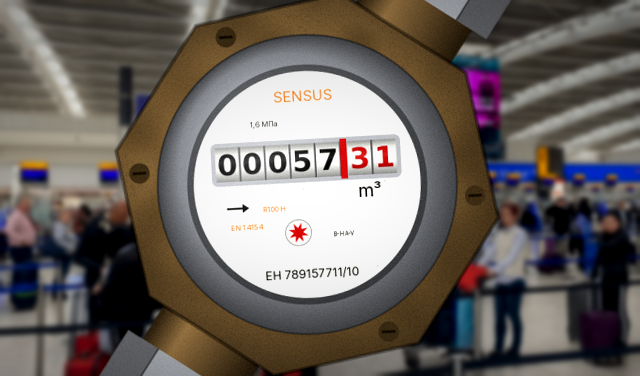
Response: {"value": 57.31, "unit": "m³"}
